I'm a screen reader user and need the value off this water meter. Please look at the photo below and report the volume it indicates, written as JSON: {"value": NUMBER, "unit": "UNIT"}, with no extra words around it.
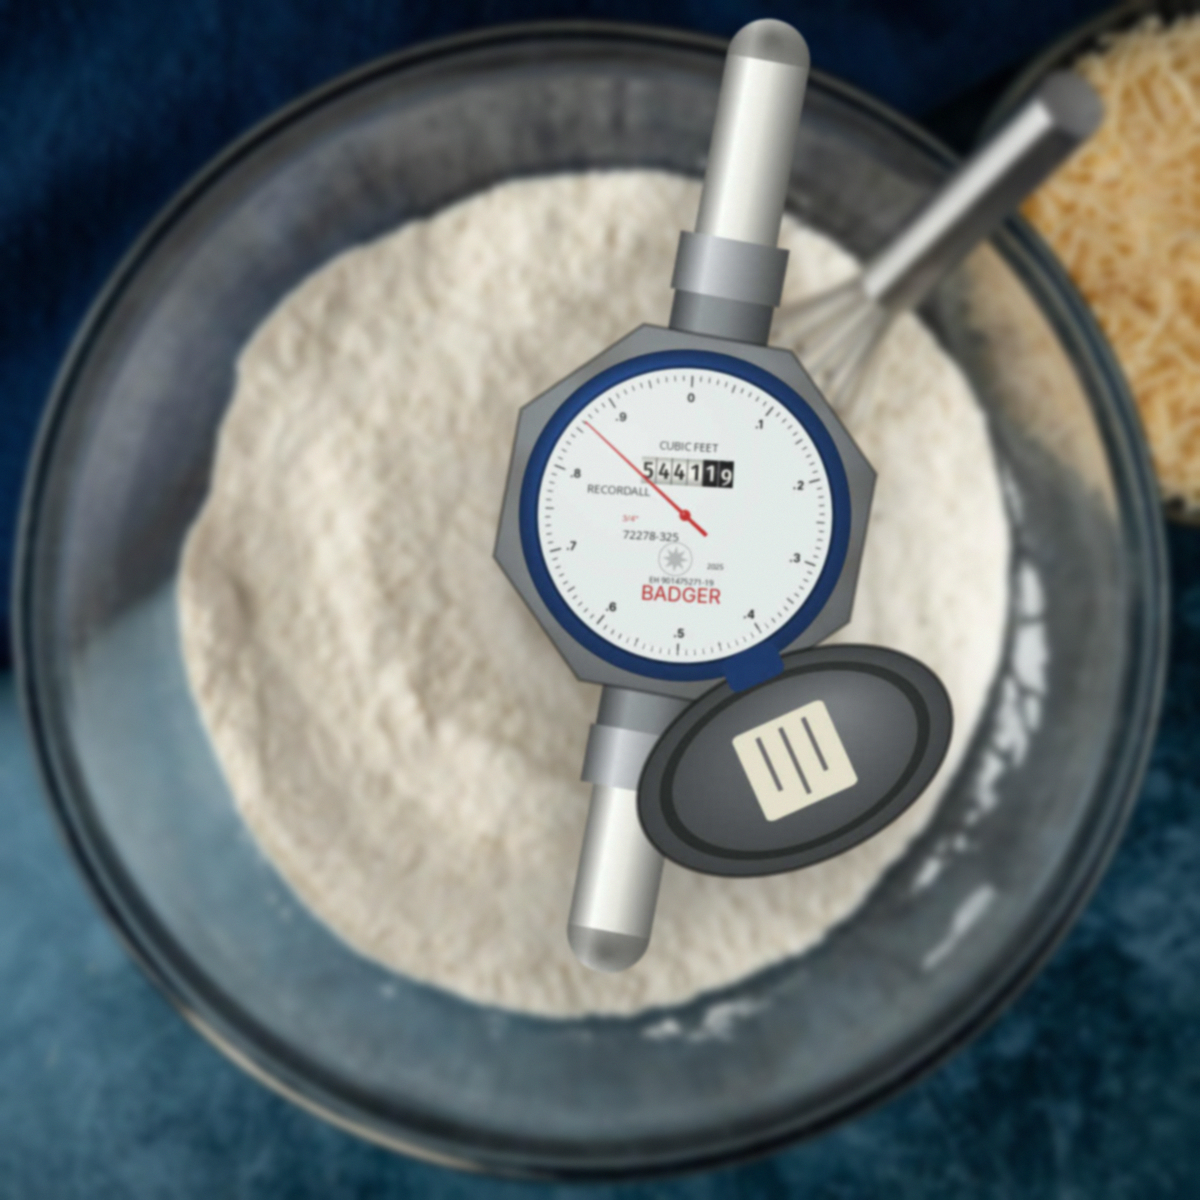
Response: {"value": 544118.86, "unit": "ft³"}
